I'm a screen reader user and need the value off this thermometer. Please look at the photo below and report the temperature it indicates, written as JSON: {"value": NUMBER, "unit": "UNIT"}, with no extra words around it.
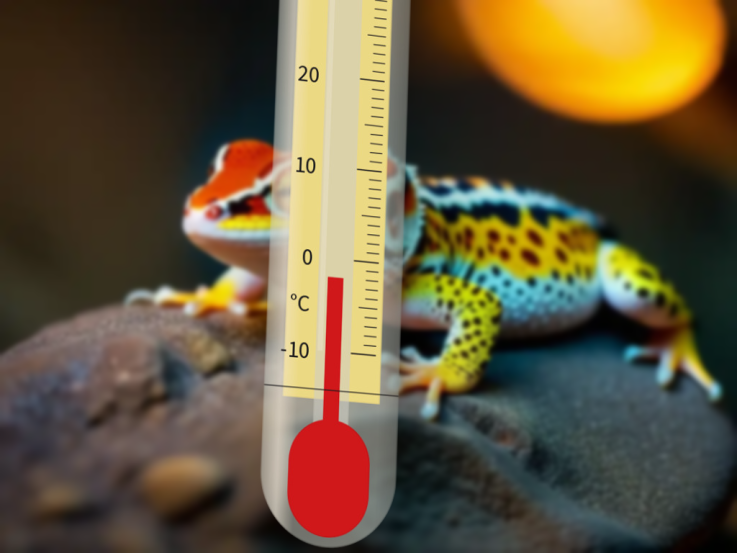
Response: {"value": -2, "unit": "°C"}
